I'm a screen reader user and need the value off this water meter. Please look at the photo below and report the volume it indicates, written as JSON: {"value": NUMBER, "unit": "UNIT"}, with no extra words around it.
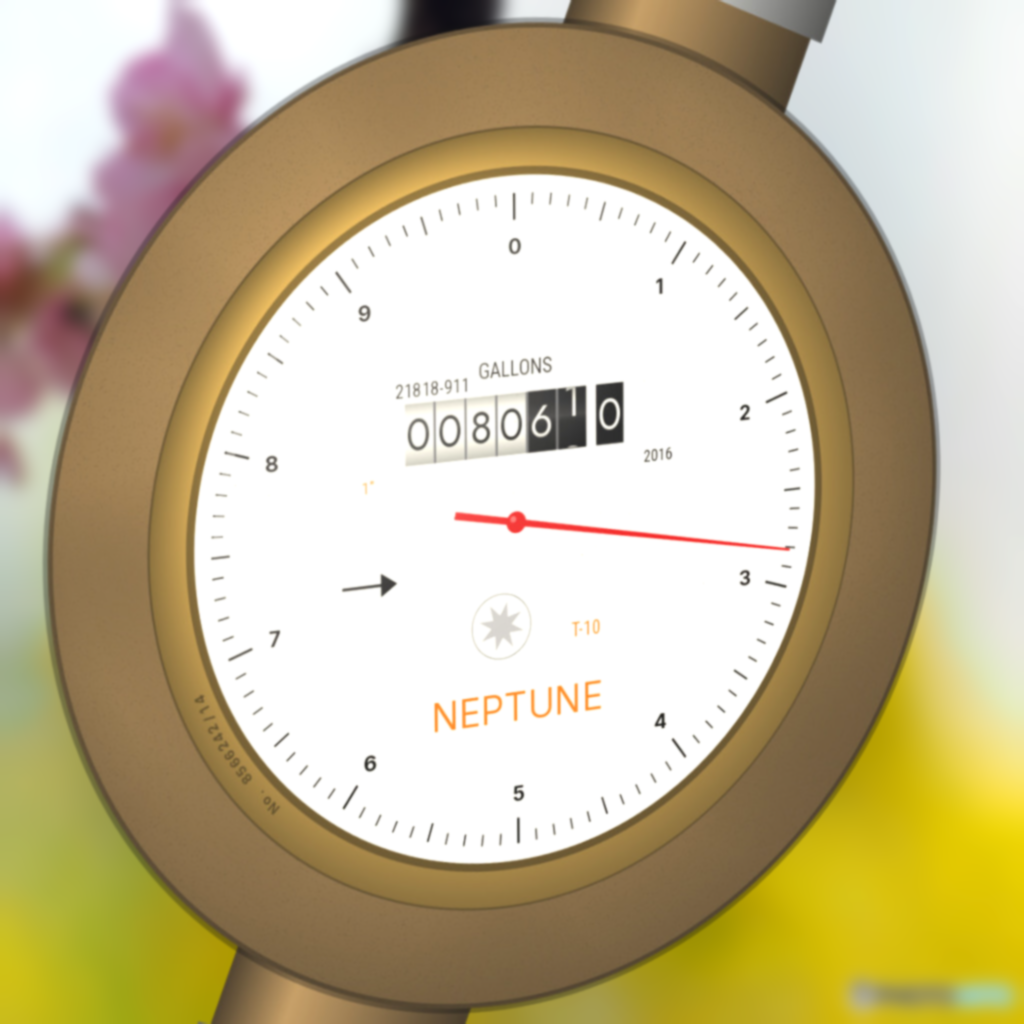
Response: {"value": 80612.8, "unit": "gal"}
